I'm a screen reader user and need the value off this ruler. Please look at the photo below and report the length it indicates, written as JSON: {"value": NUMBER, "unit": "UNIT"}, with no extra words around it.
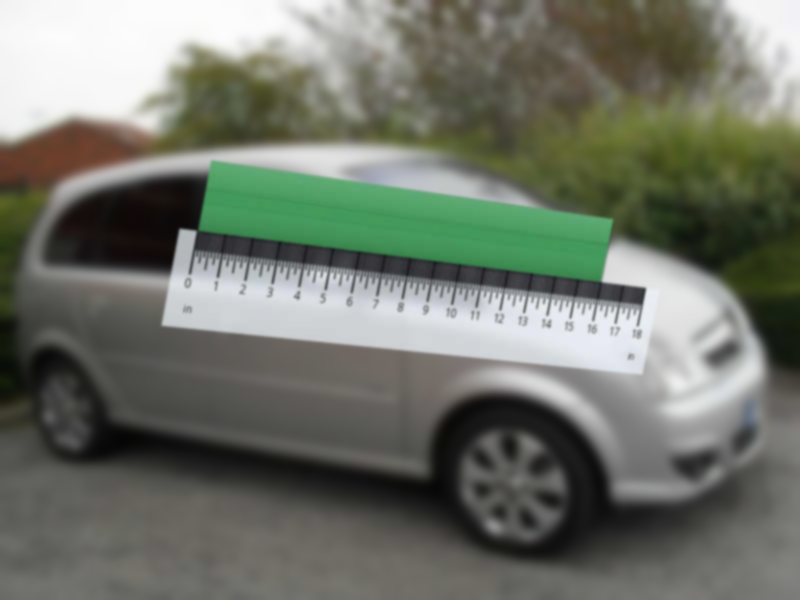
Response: {"value": 16, "unit": "in"}
